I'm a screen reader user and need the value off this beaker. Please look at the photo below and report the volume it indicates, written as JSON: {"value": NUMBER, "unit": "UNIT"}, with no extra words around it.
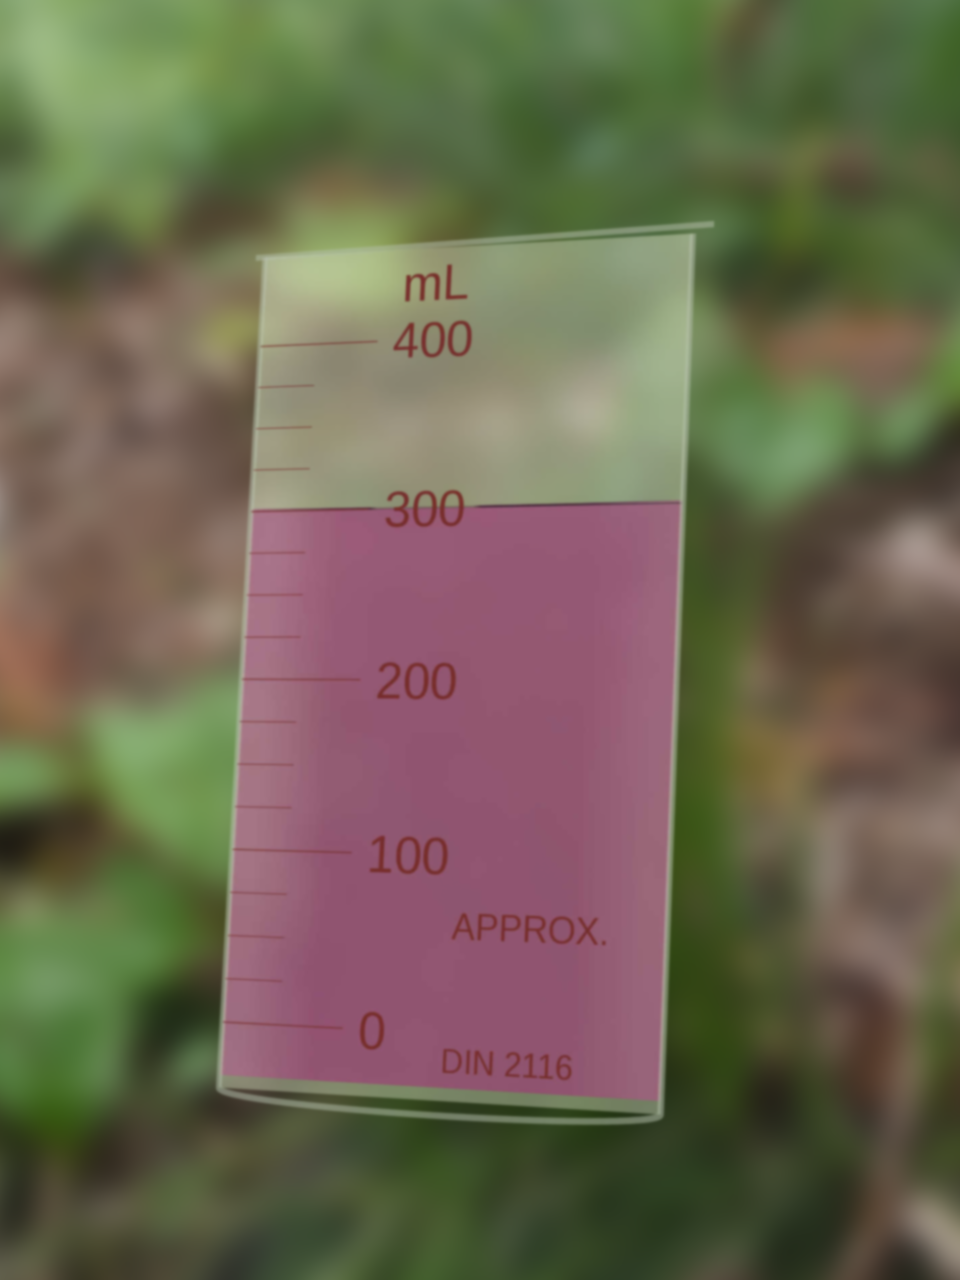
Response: {"value": 300, "unit": "mL"}
